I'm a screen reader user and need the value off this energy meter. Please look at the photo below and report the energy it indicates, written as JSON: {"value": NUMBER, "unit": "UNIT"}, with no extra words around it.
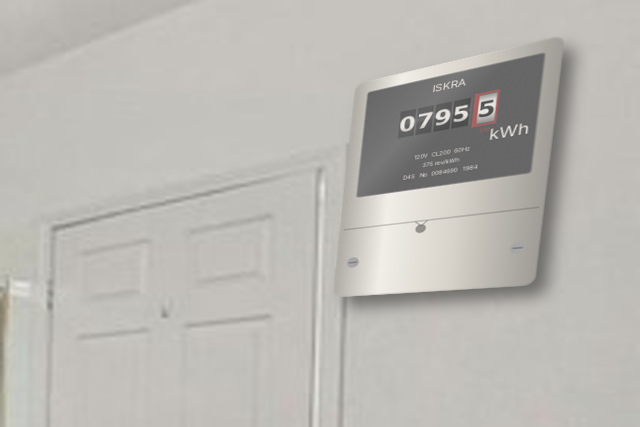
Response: {"value": 795.5, "unit": "kWh"}
